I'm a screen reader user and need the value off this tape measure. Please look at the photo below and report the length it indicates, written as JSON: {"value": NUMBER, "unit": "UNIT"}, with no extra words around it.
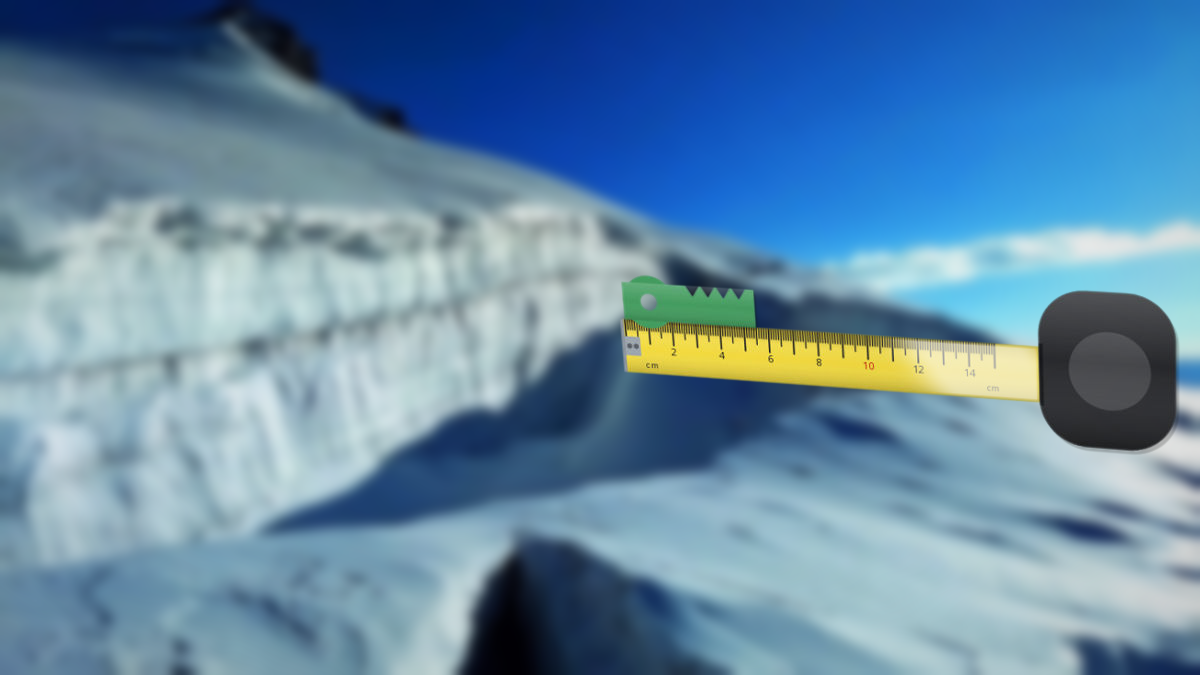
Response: {"value": 5.5, "unit": "cm"}
